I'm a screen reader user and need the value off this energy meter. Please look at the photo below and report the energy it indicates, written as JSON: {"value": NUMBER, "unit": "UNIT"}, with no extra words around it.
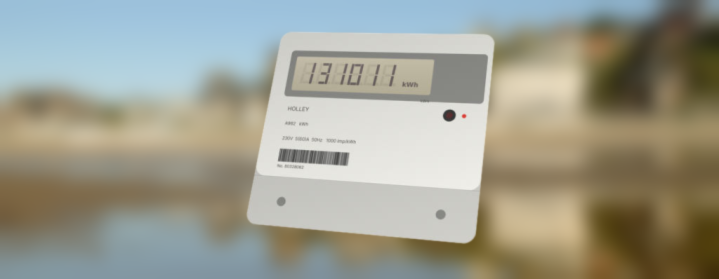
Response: {"value": 131011, "unit": "kWh"}
